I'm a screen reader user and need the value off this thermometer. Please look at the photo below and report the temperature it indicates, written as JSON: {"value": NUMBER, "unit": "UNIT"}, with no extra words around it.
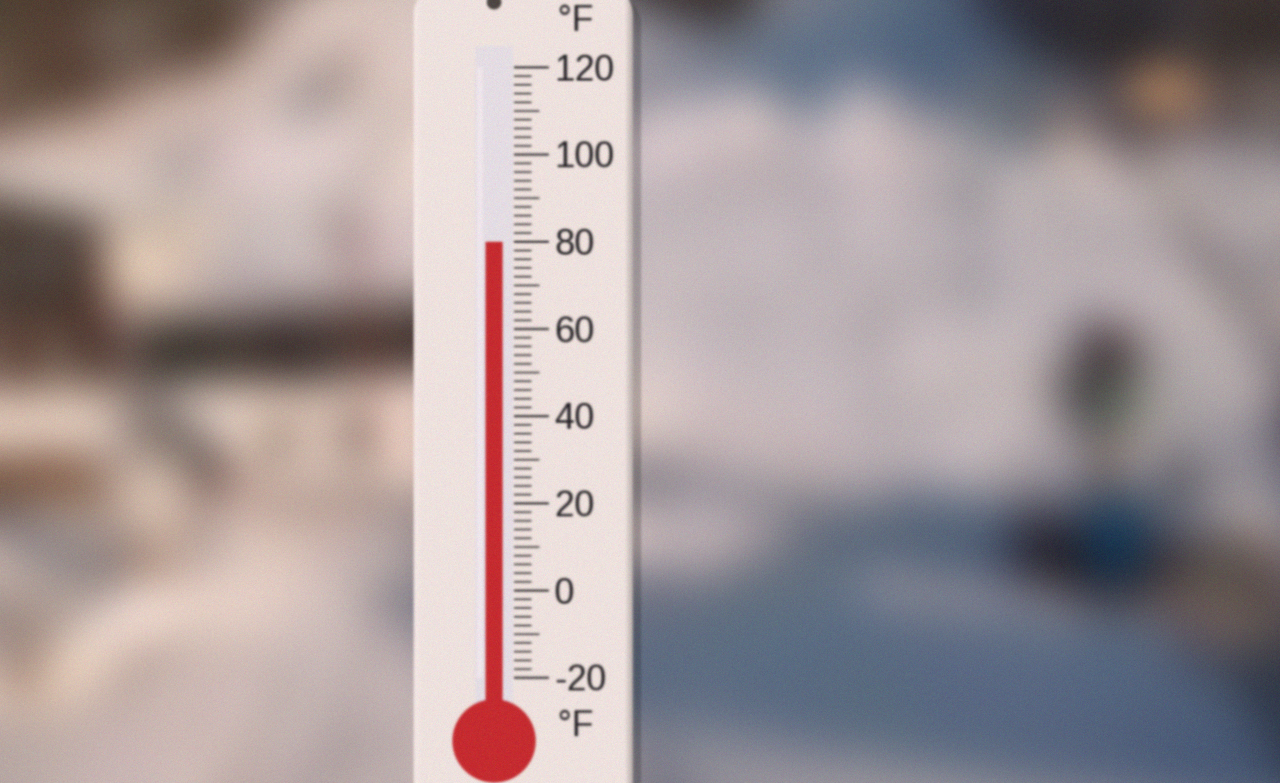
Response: {"value": 80, "unit": "°F"}
